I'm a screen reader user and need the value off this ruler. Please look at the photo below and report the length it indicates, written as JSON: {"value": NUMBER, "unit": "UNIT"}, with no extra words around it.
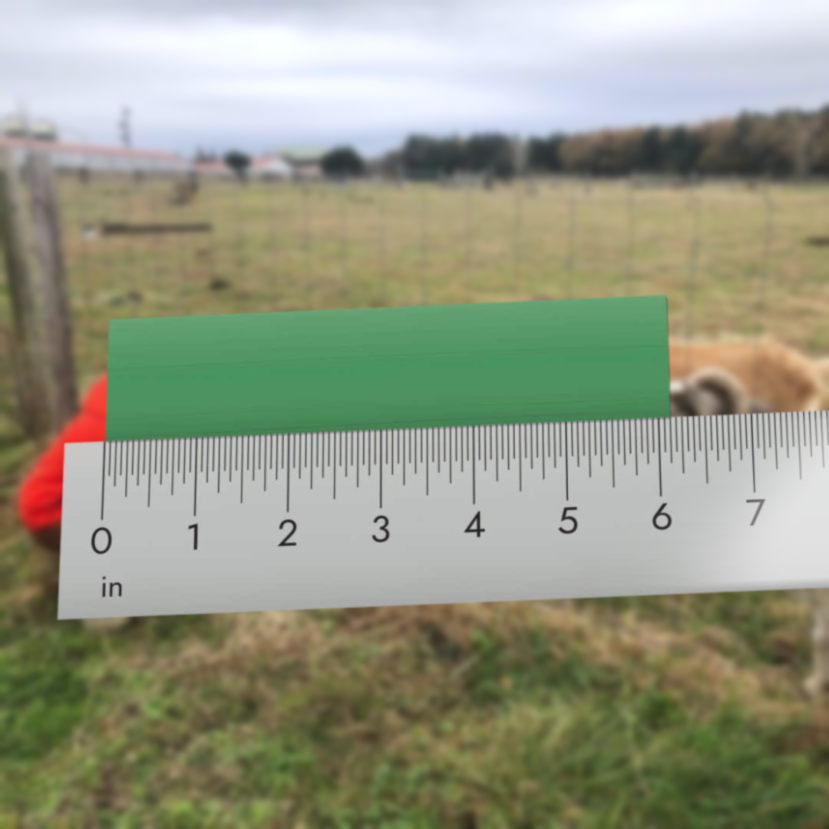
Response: {"value": 6.125, "unit": "in"}
